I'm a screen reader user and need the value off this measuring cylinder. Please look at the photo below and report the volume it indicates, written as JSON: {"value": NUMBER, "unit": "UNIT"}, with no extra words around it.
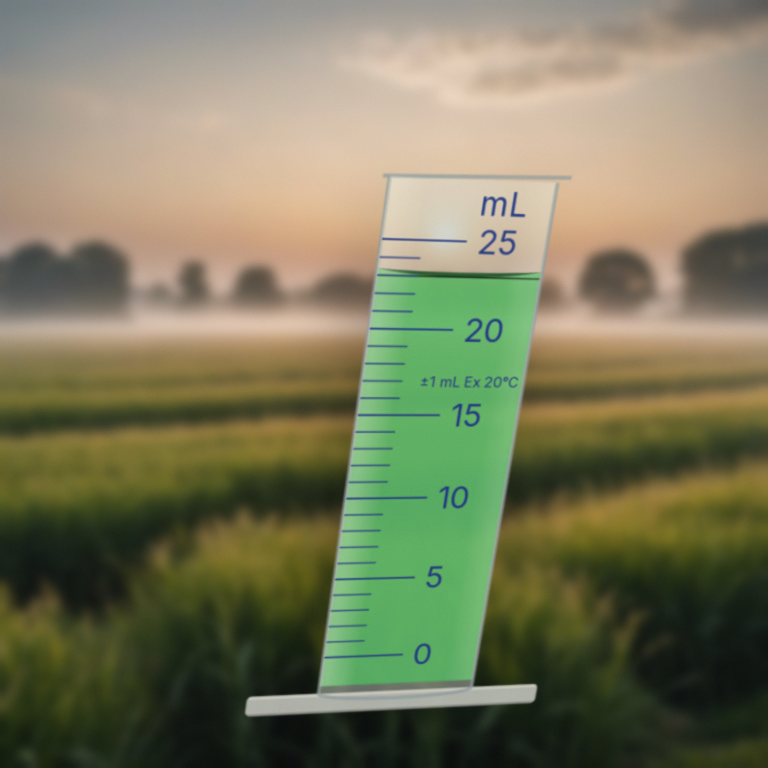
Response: {"value": 23, "unit": "mL"}
